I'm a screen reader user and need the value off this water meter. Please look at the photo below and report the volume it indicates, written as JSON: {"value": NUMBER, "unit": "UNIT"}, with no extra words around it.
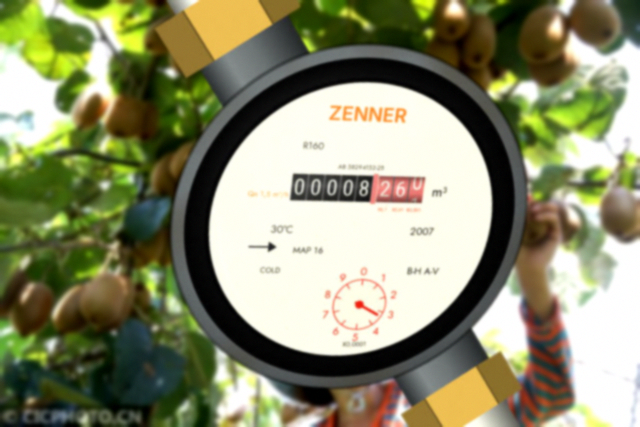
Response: {"value": 8.2603, "unit": "m³"}
